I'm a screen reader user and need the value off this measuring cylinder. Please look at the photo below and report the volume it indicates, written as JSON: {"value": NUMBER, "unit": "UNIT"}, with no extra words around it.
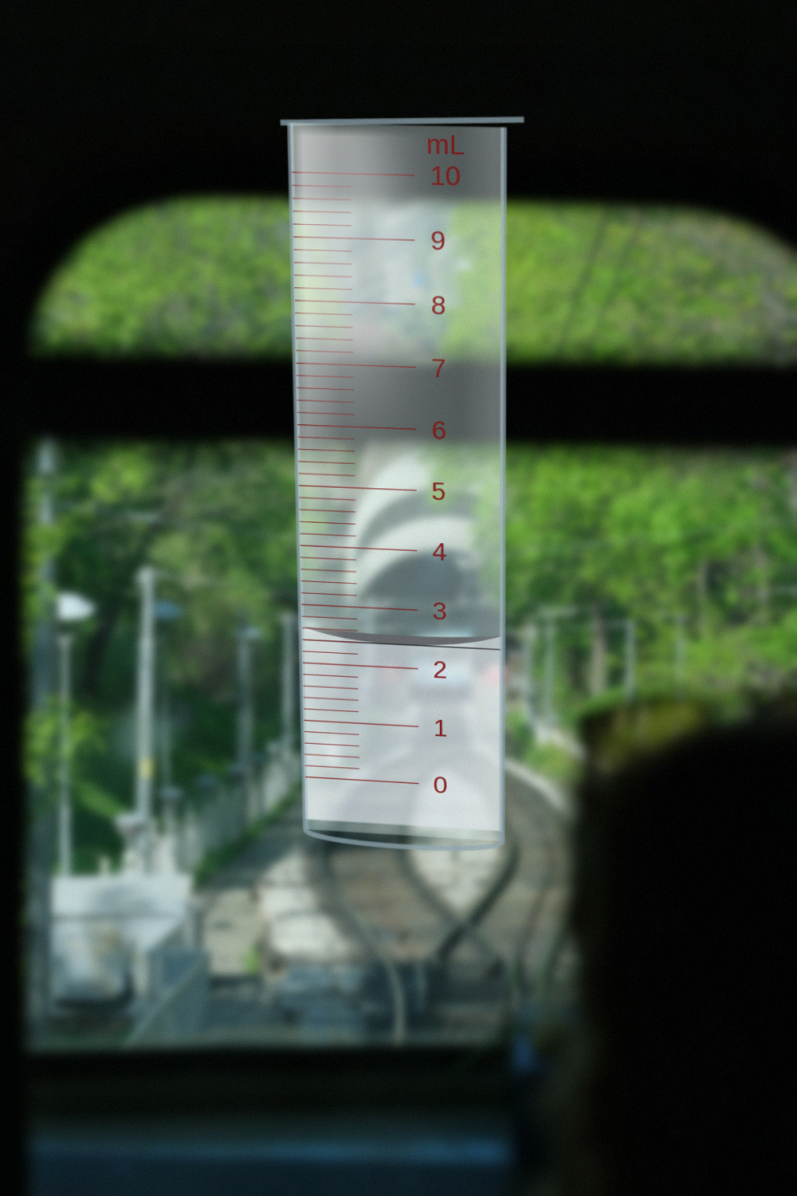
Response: {"value": 2.4, "unit": "mL"}
